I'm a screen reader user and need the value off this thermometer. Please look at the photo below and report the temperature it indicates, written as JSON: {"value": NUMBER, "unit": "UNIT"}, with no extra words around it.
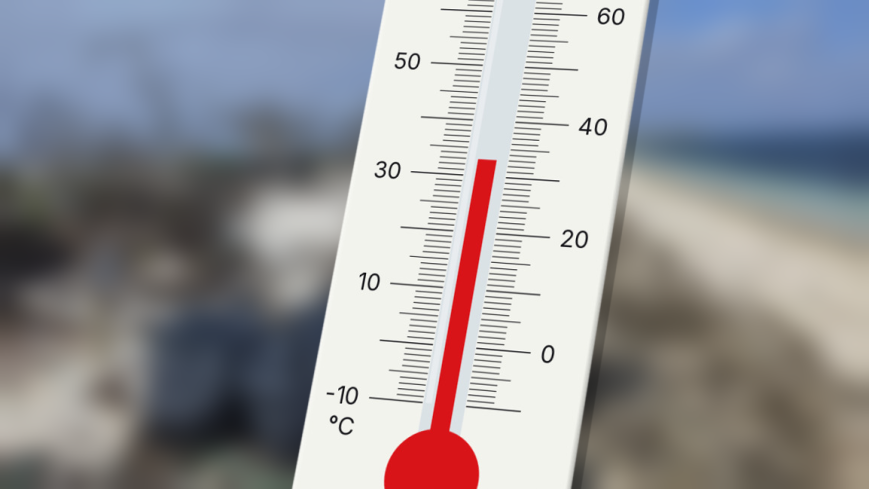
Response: {"value": 33, "unit": "°C"}
